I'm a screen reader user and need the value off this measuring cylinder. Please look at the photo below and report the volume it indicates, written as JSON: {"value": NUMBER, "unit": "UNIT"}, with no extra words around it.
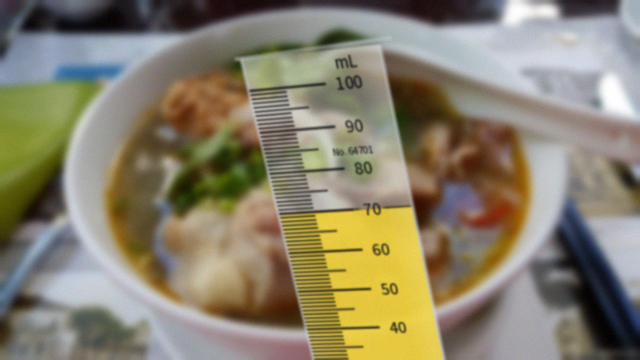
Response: {"value": 70, "unit": "mL"}
